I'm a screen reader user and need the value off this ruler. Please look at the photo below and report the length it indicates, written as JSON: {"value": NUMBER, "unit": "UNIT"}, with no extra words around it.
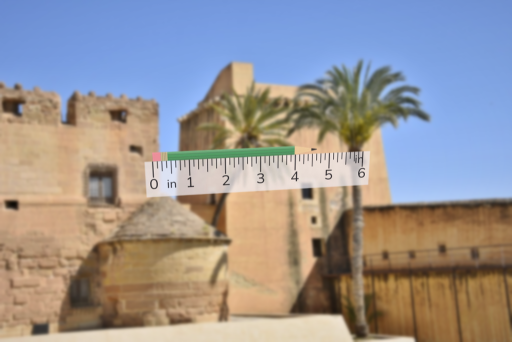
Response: {"value": 4.625, "unit": "in"}
